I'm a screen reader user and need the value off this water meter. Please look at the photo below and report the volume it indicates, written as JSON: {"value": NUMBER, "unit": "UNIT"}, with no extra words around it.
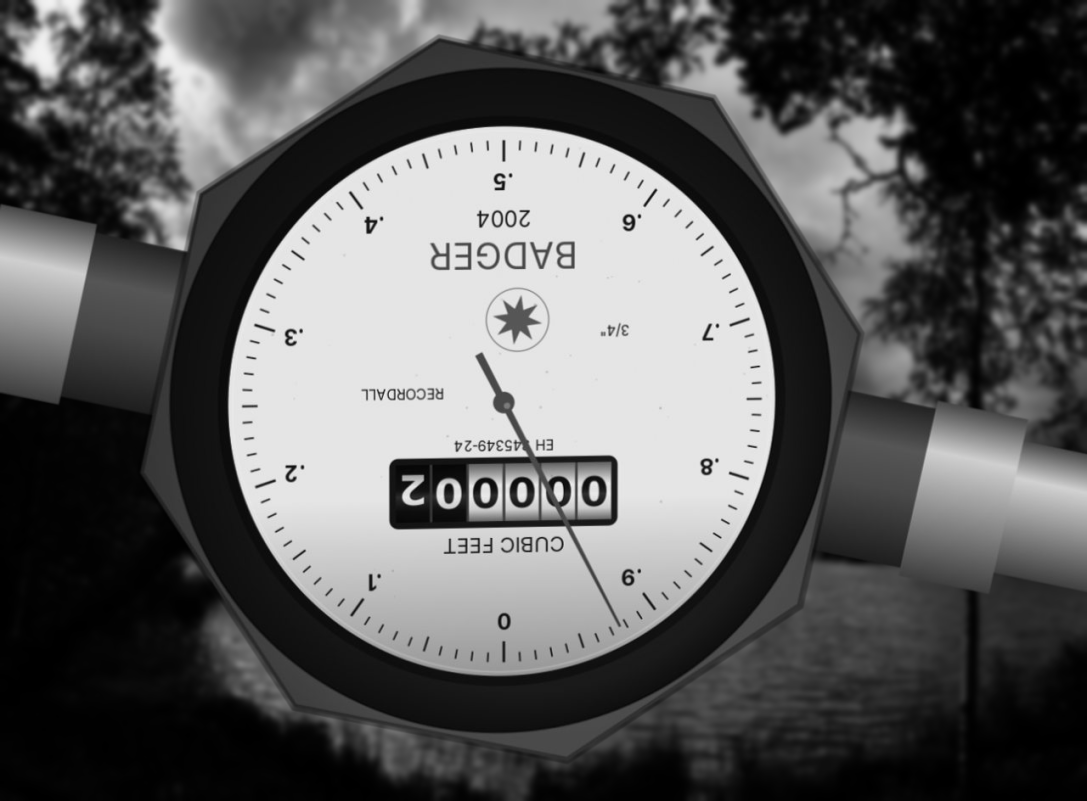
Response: {"value": 1.92, "unit": "ft³"}
